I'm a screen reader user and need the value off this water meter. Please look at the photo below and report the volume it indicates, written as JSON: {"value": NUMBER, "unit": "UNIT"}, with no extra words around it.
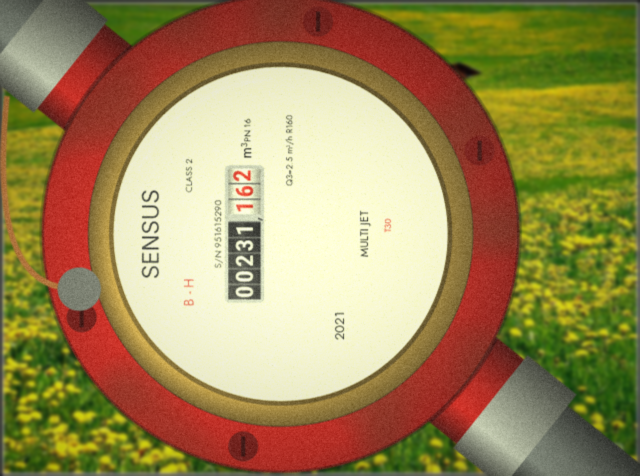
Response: {"value": 231.162, "unit": "m³"}
